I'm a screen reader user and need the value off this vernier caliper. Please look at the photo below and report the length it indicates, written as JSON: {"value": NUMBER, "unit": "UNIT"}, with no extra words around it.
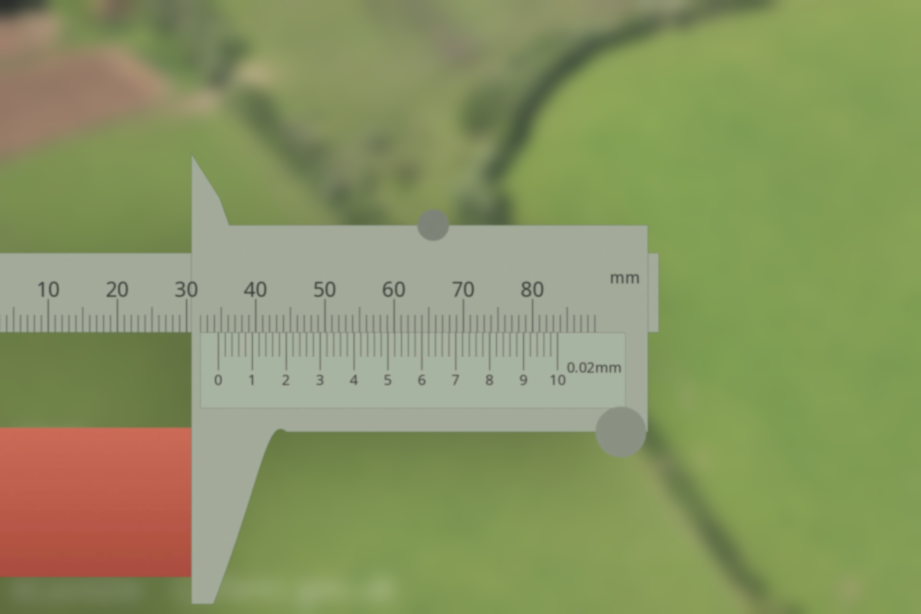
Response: {"value": 34.6, "unit": "mm"}
